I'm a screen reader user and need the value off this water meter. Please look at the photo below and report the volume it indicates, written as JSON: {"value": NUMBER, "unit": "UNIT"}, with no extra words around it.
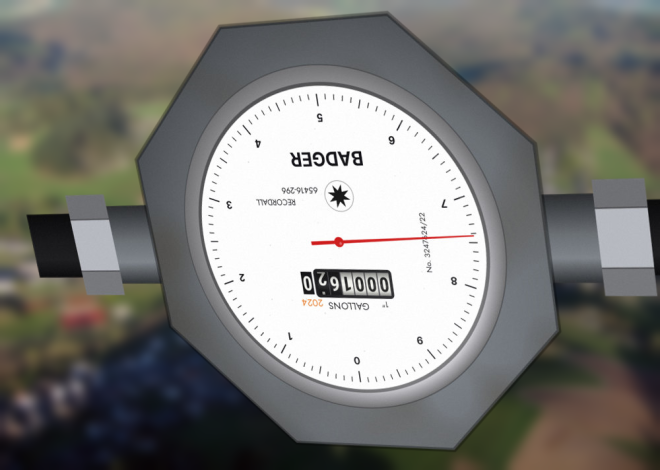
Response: {"value": 1617.4, "unit": "gal"}
